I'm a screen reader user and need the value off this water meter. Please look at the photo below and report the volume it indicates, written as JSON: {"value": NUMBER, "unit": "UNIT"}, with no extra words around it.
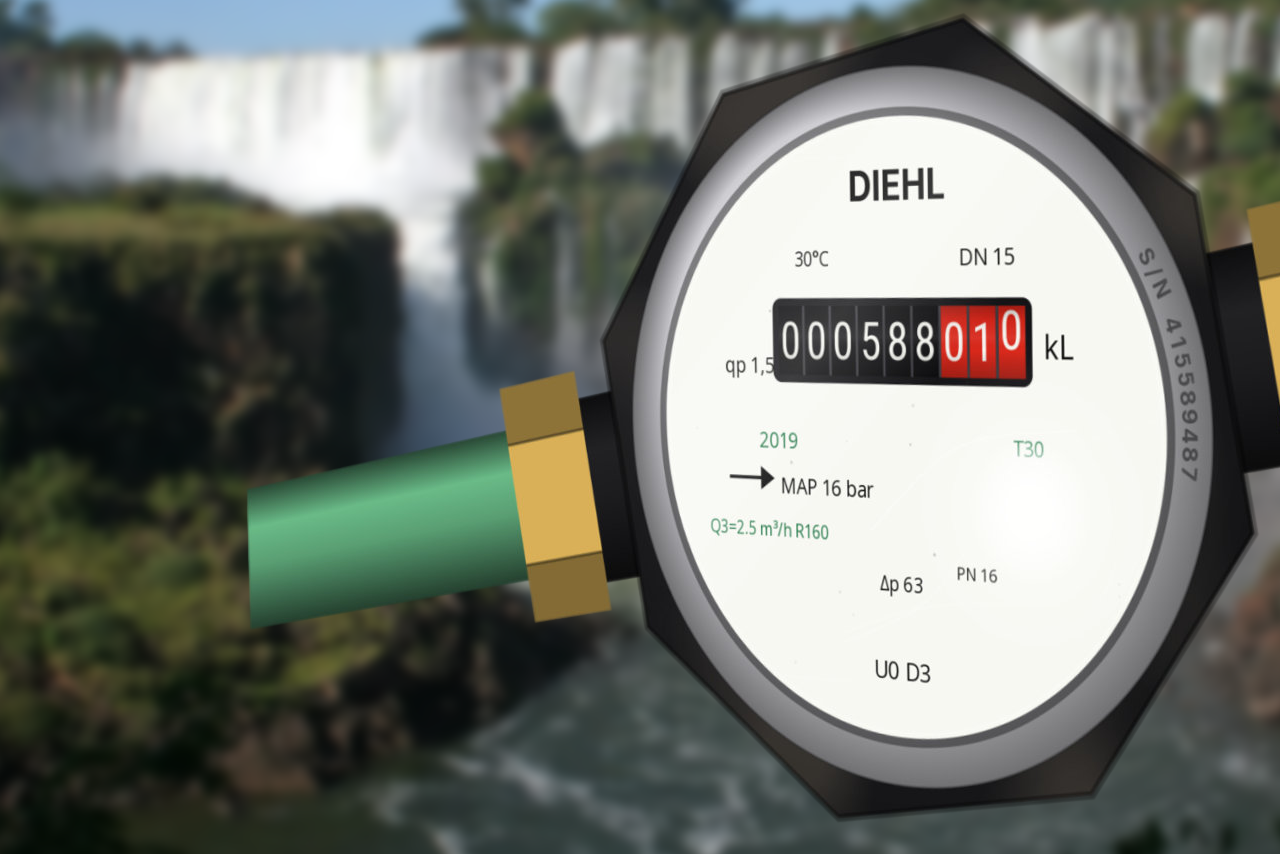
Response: {"value": 588.010, "unit": "kL"}
